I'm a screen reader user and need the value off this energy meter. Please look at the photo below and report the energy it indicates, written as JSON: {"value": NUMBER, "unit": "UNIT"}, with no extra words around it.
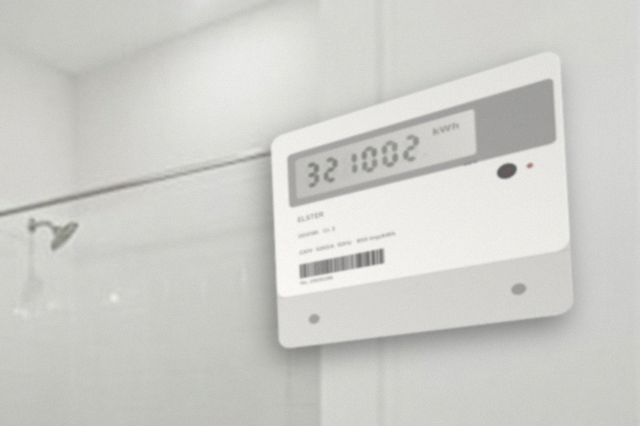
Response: {"value": 321002, "unit": "kWh"}
